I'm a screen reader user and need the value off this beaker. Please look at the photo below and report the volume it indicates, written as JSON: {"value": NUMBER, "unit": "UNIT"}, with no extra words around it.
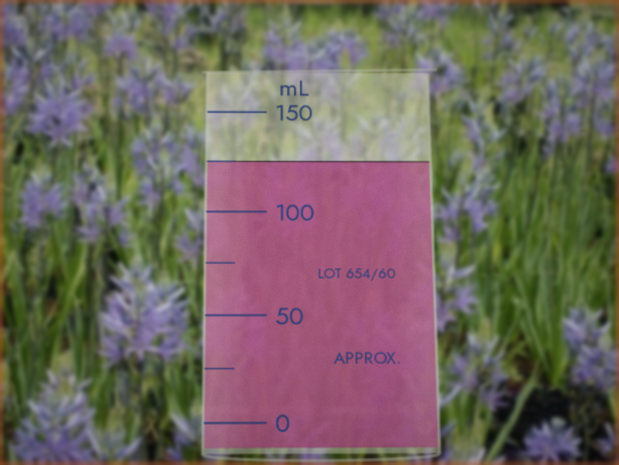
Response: {"value": 125, "unit": "mL"}
